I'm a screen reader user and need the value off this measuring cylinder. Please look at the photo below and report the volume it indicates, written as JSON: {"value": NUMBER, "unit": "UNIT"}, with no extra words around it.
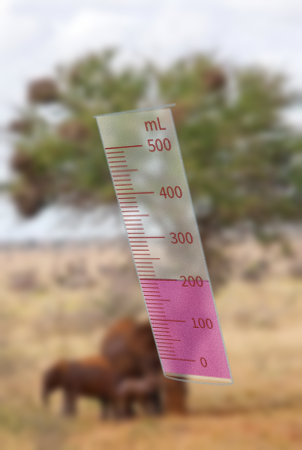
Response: {"value": 200, "unit": "mL"}
